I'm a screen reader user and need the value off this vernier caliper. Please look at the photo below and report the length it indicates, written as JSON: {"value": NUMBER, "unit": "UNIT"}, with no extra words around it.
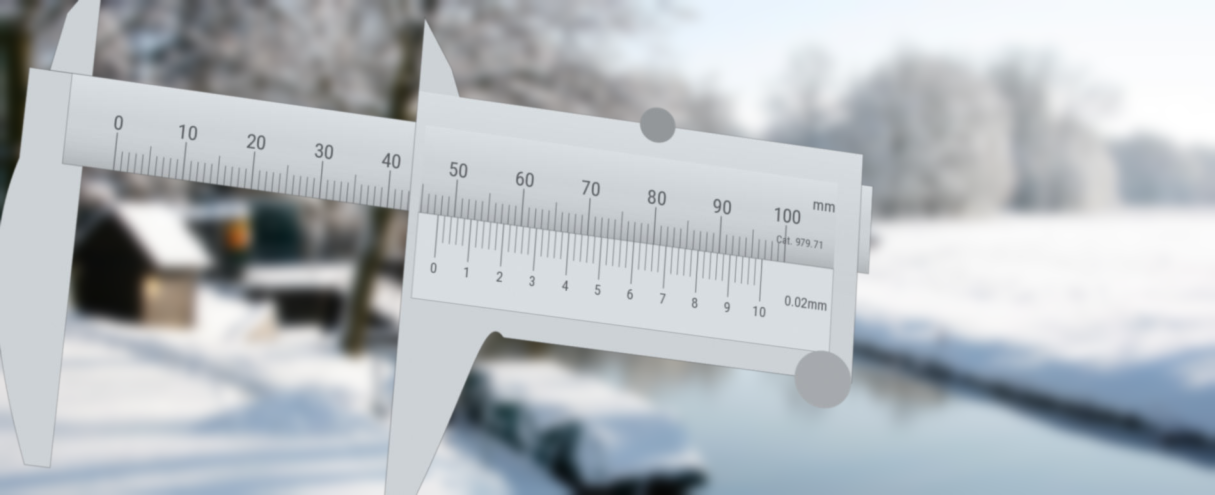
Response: {"value": 47.6, "unit": "mm"}
